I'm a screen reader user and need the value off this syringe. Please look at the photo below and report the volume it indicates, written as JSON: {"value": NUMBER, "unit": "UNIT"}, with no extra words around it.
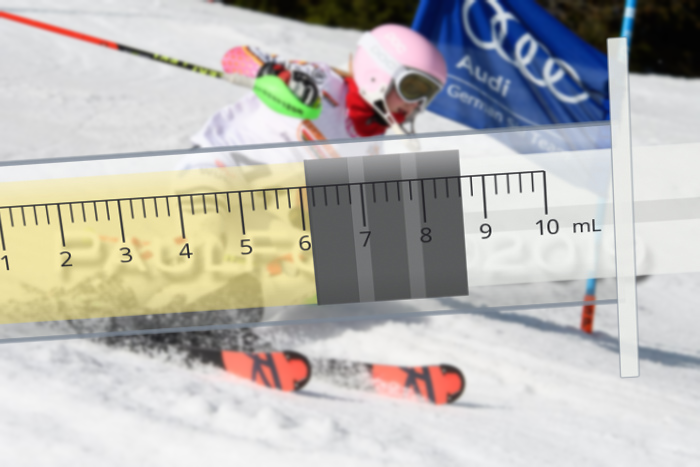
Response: {"value": 6.1, "unit": "mL"}
